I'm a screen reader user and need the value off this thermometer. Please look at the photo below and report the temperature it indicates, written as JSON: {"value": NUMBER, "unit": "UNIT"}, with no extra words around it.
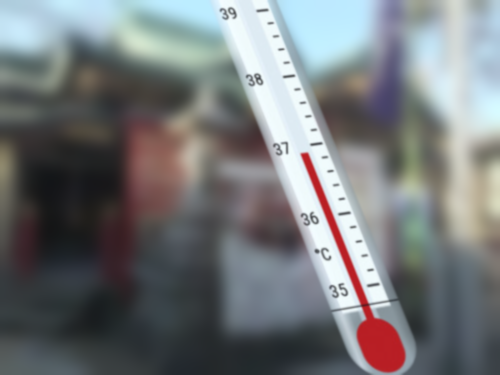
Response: {"value": 36.9, "unit": "°C"}
